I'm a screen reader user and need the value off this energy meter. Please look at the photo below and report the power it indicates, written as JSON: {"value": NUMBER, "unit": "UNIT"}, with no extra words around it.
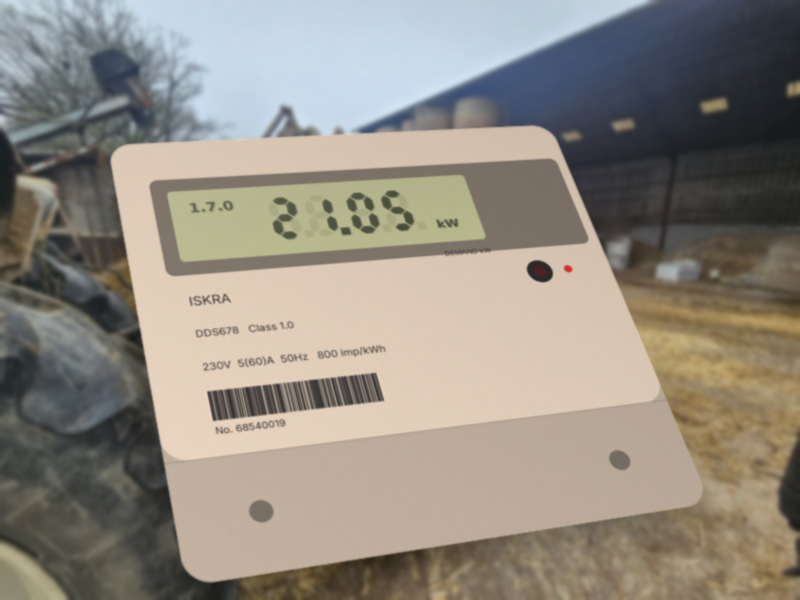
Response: {"value": 21.05, "unit": "kW"}
